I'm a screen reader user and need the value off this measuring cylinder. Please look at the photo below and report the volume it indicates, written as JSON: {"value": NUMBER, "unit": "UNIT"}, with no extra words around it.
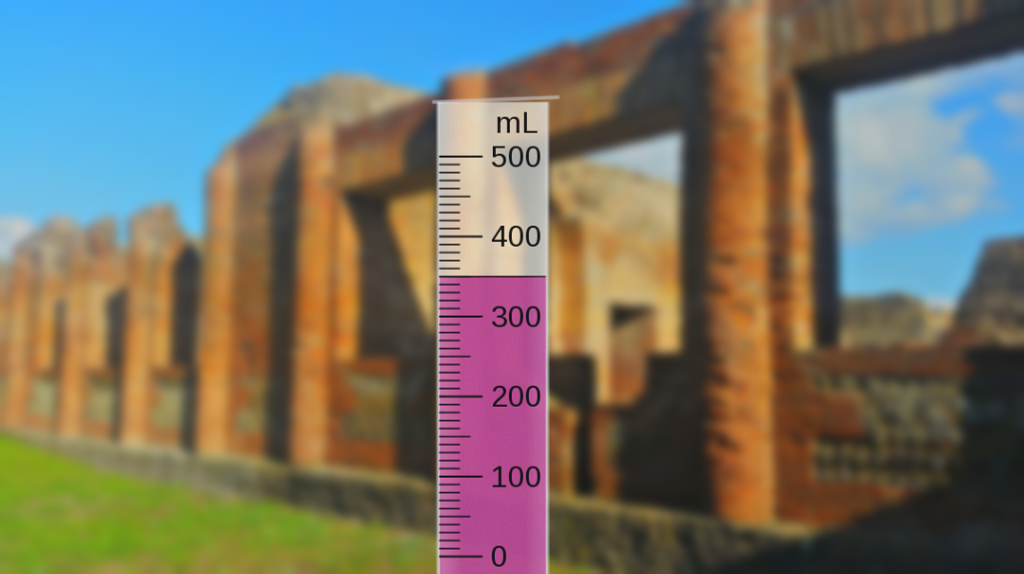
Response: {"value": 350, "unit": "mL"}
